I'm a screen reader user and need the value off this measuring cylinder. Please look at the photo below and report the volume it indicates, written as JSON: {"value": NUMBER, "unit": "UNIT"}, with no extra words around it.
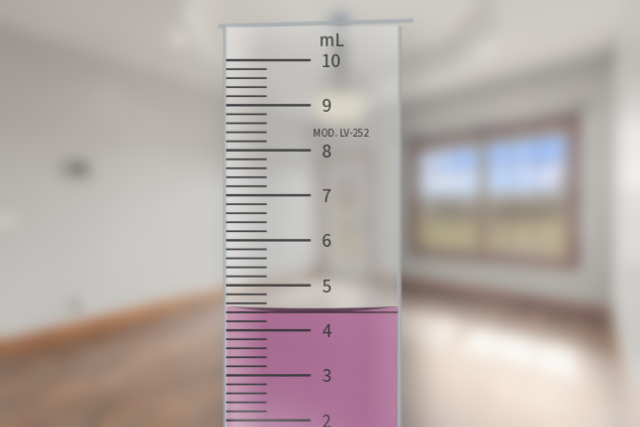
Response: {"value": 4.4, "unit": "mL"}
